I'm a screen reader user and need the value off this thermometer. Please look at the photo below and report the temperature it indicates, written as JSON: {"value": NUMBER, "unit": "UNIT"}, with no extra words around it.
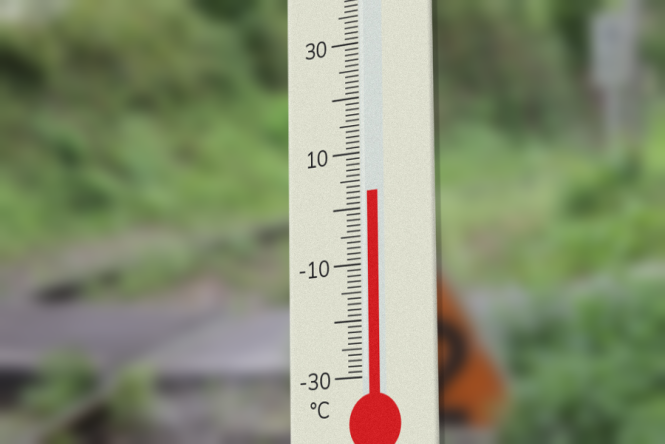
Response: {"value": 3, "unit": "°C"}
